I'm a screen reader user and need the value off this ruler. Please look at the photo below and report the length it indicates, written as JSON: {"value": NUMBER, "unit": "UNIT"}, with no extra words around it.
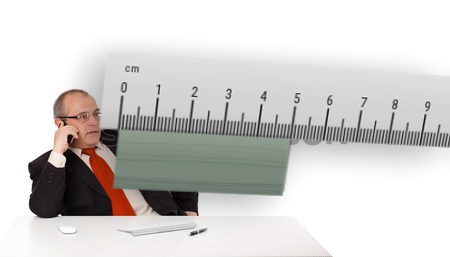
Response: {"value": 5, "unit": "cm"}
